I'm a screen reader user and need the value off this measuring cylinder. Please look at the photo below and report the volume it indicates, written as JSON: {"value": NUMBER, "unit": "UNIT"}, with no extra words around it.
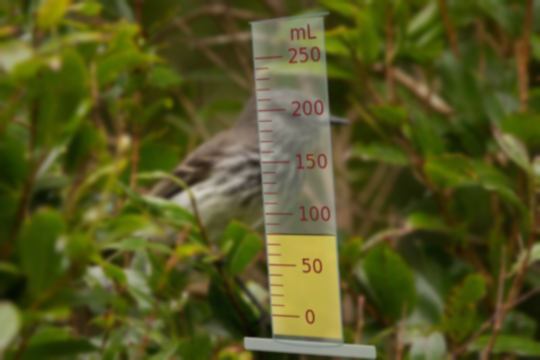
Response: {"value": 80, "unit": "mL"}
